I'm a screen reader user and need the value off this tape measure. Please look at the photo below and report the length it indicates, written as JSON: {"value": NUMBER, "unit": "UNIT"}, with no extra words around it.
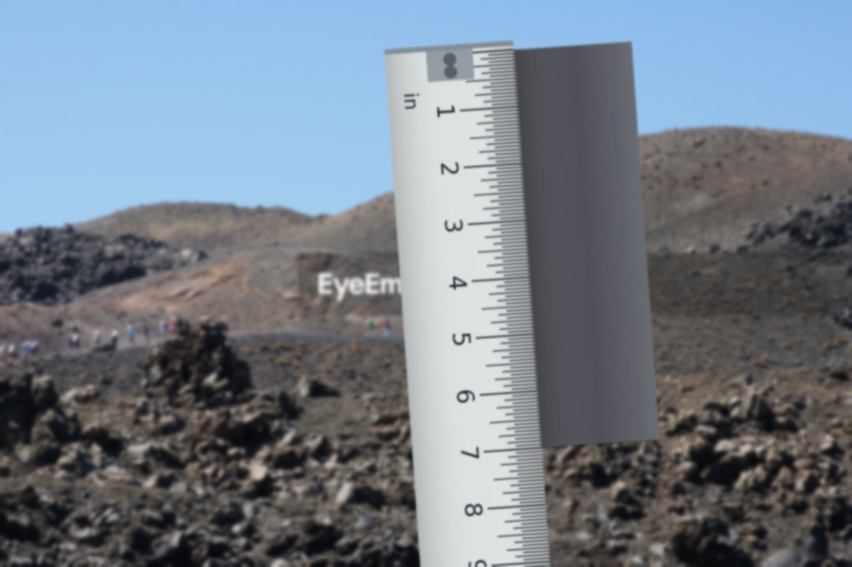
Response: {"value": 7, "unit": "in"}
